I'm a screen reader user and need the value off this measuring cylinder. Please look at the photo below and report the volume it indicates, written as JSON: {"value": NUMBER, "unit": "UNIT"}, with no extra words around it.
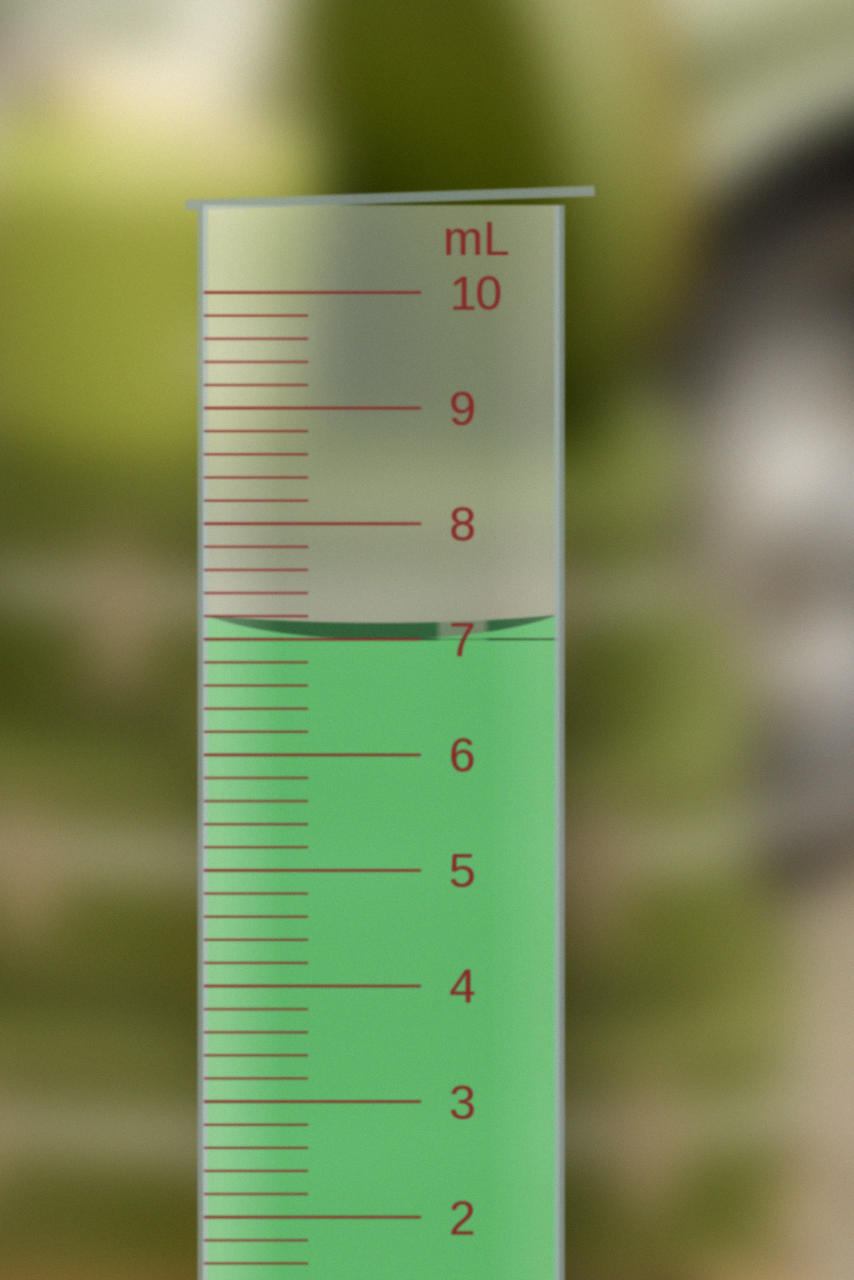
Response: {"value": 7, "unit": "mL"}
